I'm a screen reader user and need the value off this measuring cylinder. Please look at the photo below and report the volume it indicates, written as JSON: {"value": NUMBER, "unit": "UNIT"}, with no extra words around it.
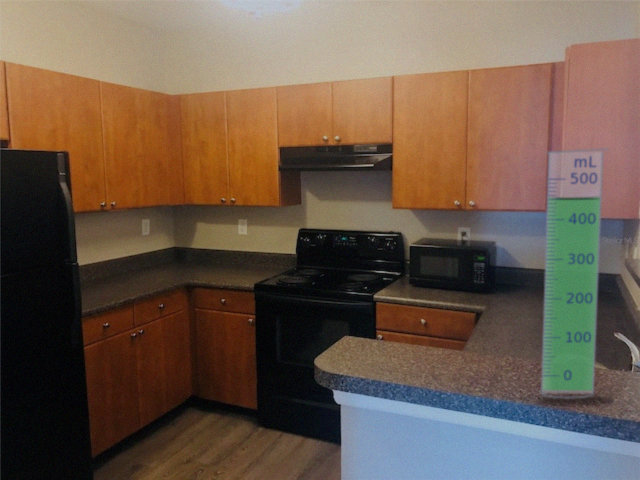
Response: {"value": 450, "unit": "mL"}
